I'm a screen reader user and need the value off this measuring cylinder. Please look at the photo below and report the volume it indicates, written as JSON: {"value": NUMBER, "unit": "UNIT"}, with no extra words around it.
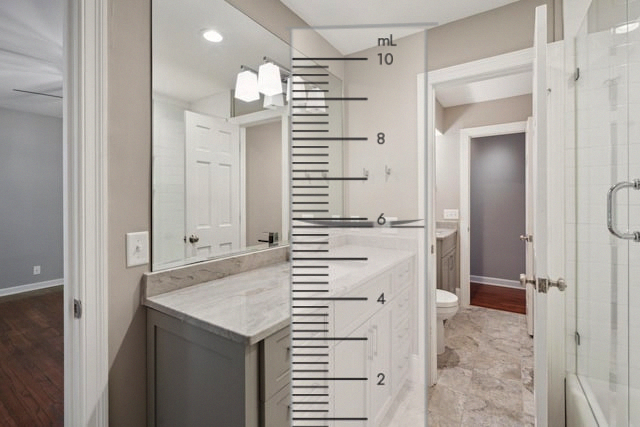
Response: {"value": 5.8, "unit": "mL"}
